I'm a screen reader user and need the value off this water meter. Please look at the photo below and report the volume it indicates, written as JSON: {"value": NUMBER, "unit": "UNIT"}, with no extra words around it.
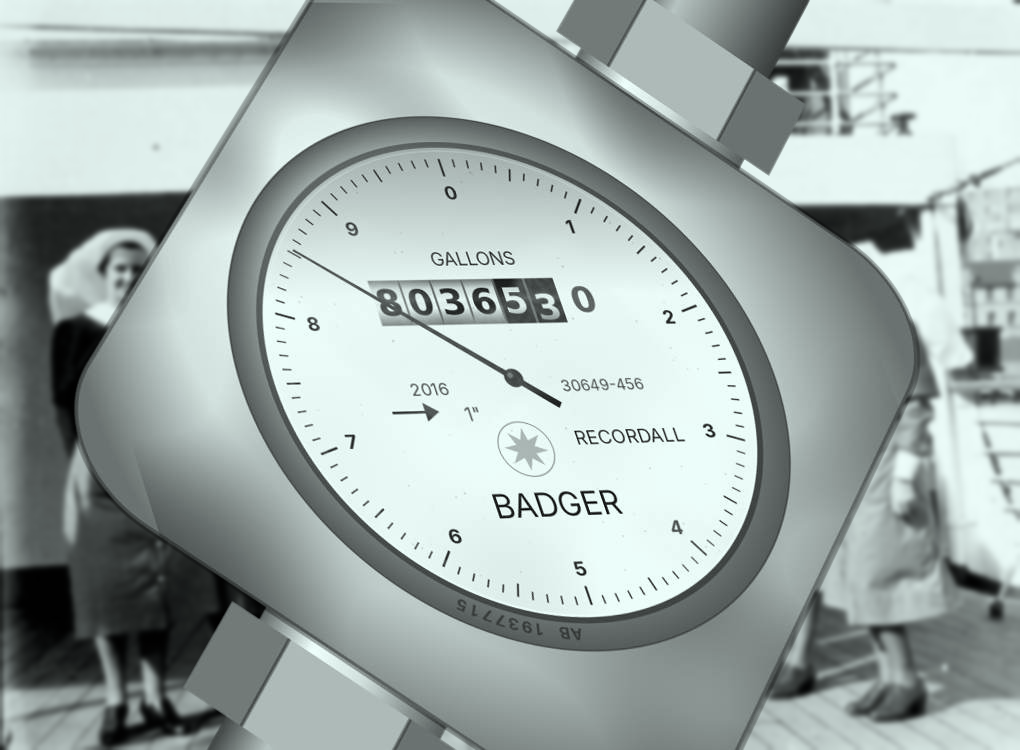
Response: {"value": 8036528.5, "unit": "gal"}
